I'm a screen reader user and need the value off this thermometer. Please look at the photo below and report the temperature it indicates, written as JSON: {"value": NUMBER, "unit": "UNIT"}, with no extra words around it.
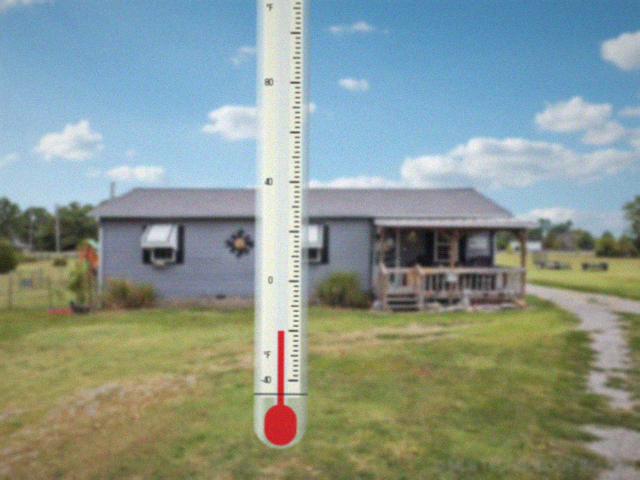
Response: {"value": -20, "unit": "°F"}
